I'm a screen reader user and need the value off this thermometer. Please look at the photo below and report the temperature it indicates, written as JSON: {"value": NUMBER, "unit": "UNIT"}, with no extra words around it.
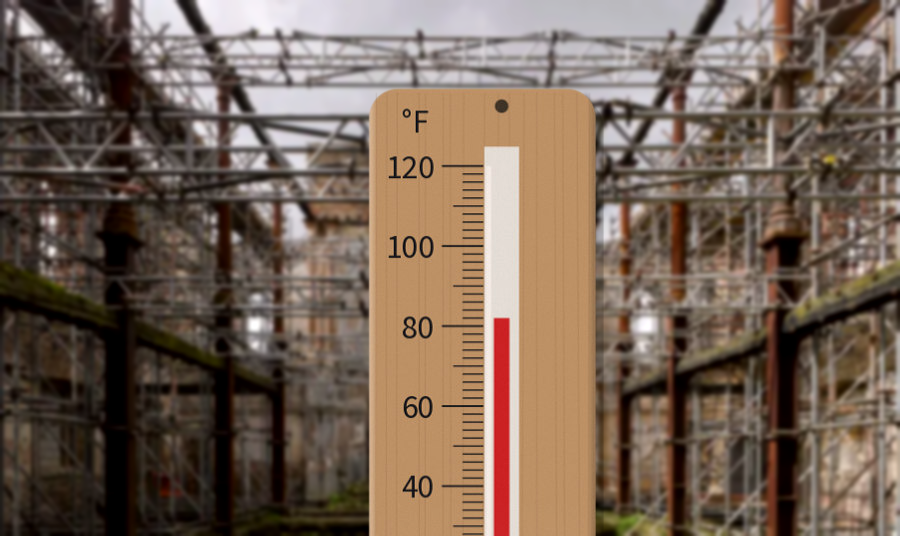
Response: {"value": 82, "unit": "°F"}
